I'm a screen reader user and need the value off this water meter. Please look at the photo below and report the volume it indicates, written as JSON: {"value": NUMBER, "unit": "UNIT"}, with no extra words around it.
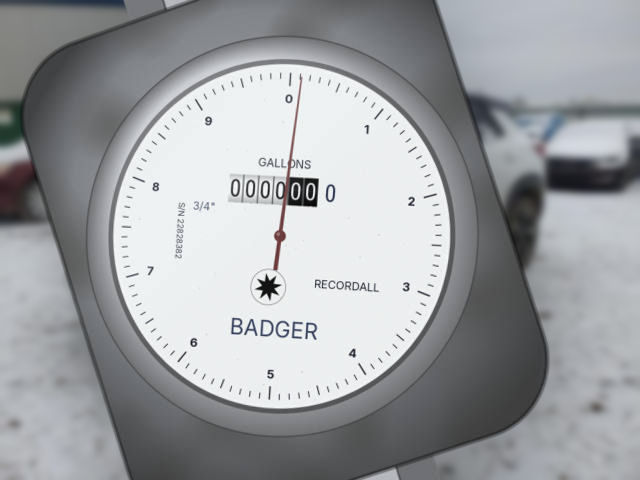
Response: {"value": 0.1, "unit": "gal"}
